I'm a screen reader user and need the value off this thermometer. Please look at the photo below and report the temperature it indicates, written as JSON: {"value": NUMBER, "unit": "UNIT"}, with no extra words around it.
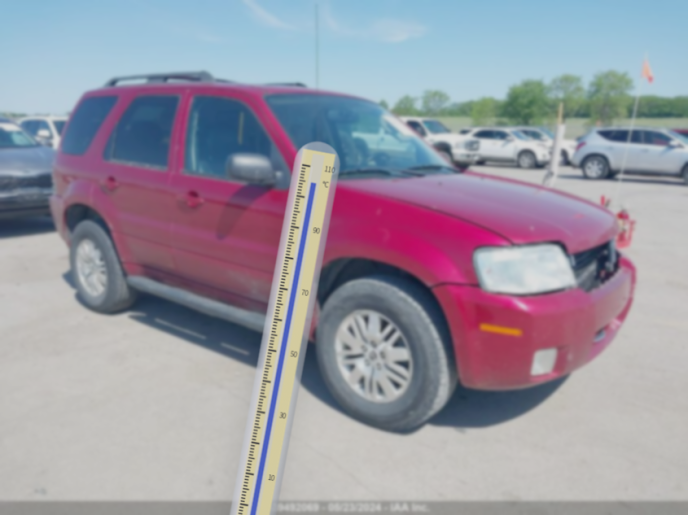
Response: {"value": 105, "unit": "°C"}
